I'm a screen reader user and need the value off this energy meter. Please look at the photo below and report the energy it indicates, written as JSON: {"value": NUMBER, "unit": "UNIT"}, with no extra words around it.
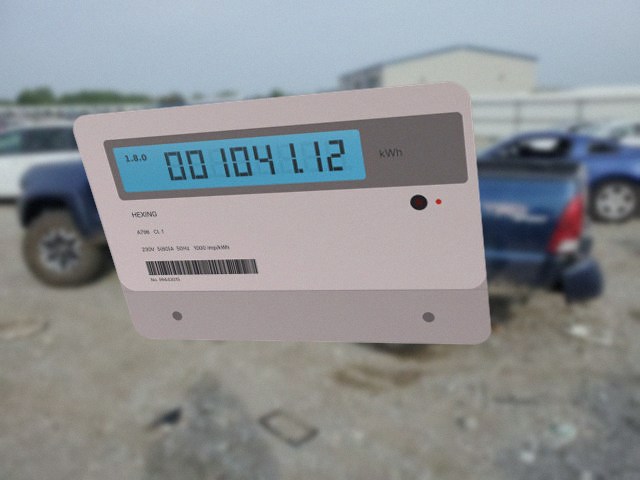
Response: {"value": 1041.12, "unit": "kWh"}
